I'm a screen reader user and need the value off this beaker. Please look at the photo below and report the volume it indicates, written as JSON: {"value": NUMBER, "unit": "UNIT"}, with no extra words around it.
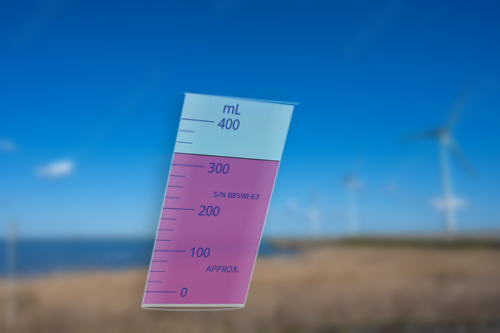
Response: {"value": 325, "unit": "mL"}
